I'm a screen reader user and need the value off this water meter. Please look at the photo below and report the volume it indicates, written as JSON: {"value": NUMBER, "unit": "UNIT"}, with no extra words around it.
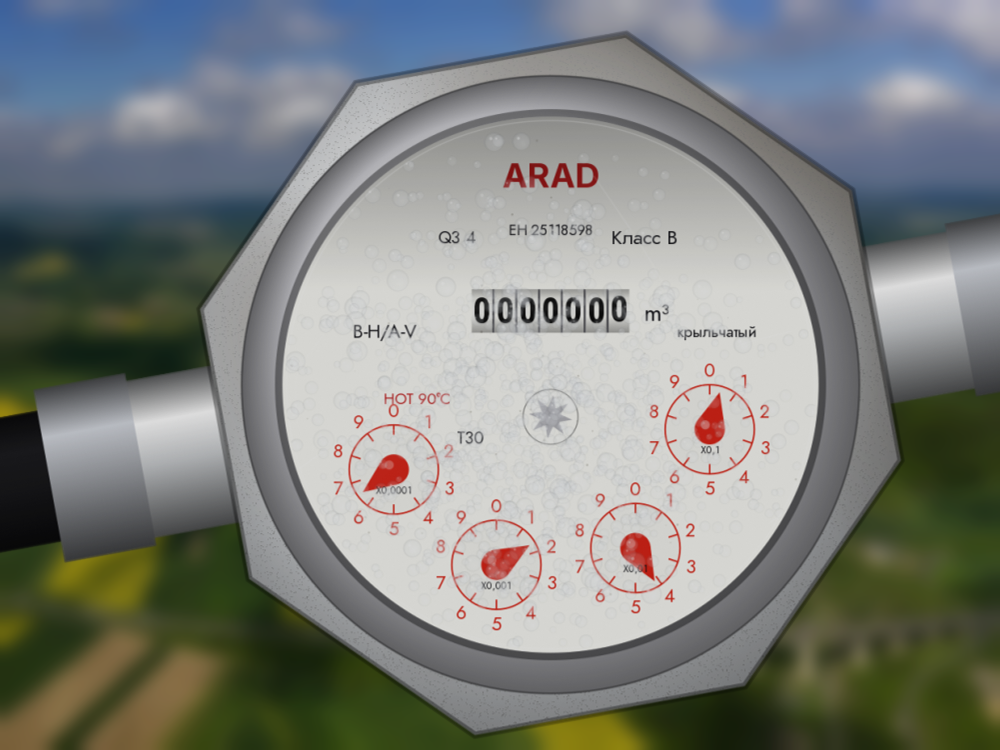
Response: {"value": 0.0416, "unit": "m³"}
